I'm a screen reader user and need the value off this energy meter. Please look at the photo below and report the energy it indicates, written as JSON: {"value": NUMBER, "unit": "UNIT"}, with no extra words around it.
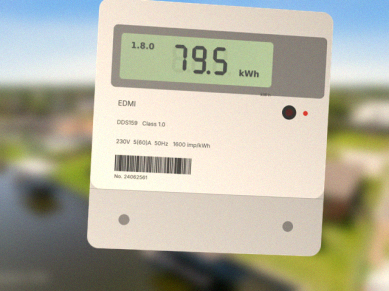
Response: {"value": 79.5, "unit": "kWh"}
